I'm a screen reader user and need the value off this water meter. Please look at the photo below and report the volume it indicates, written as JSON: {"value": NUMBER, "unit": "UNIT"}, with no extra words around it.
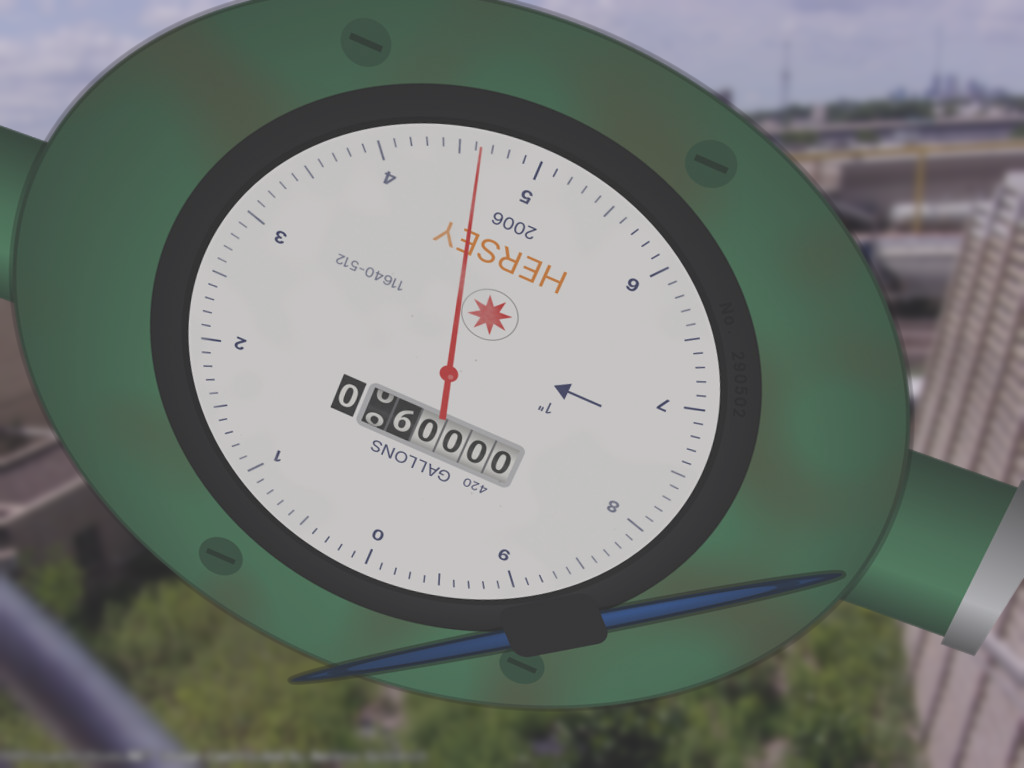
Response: {"value": 984.6, "unit": "gal"}
